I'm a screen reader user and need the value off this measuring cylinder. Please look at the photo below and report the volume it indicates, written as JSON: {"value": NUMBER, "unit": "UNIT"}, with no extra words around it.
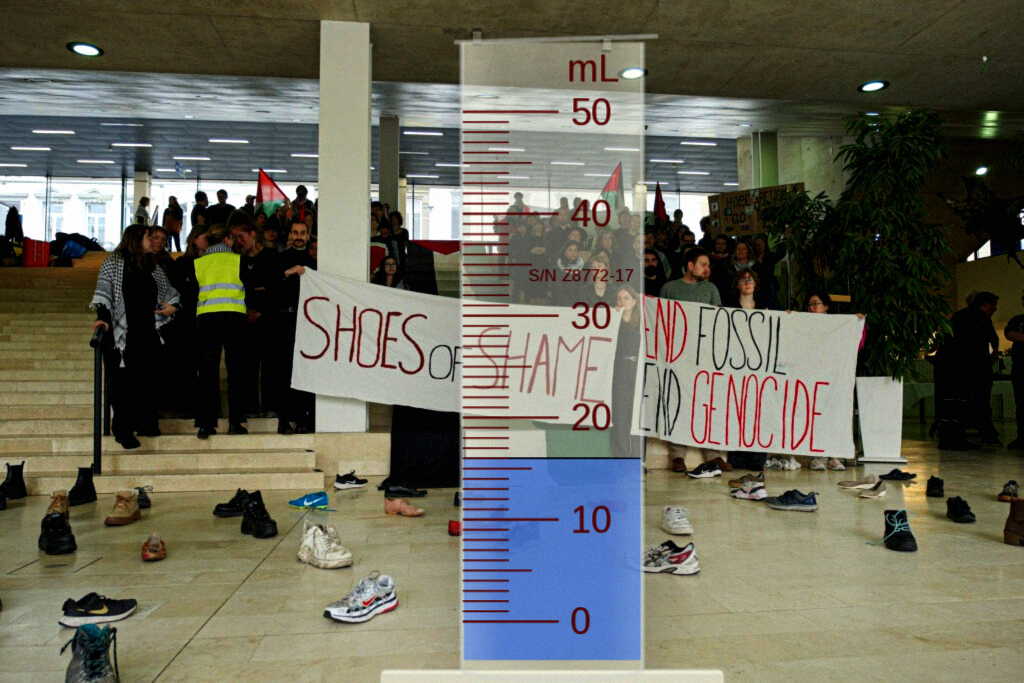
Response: {"value": 16, "unit": "mL"}
